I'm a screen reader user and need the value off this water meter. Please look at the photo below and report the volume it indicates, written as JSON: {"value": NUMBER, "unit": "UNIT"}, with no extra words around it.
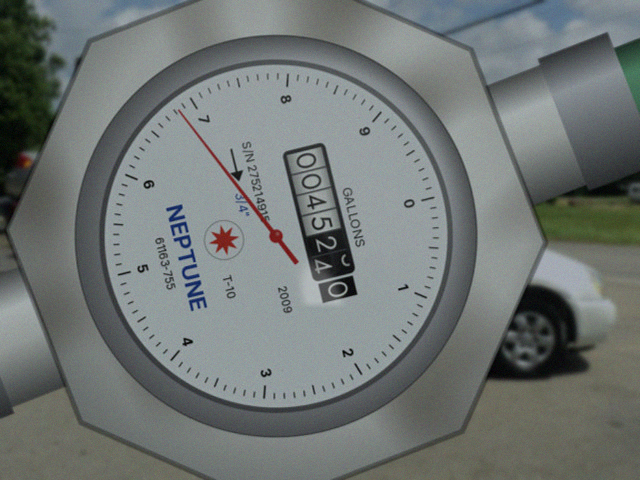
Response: {"value": 45236.8, "unit": "gal"}
